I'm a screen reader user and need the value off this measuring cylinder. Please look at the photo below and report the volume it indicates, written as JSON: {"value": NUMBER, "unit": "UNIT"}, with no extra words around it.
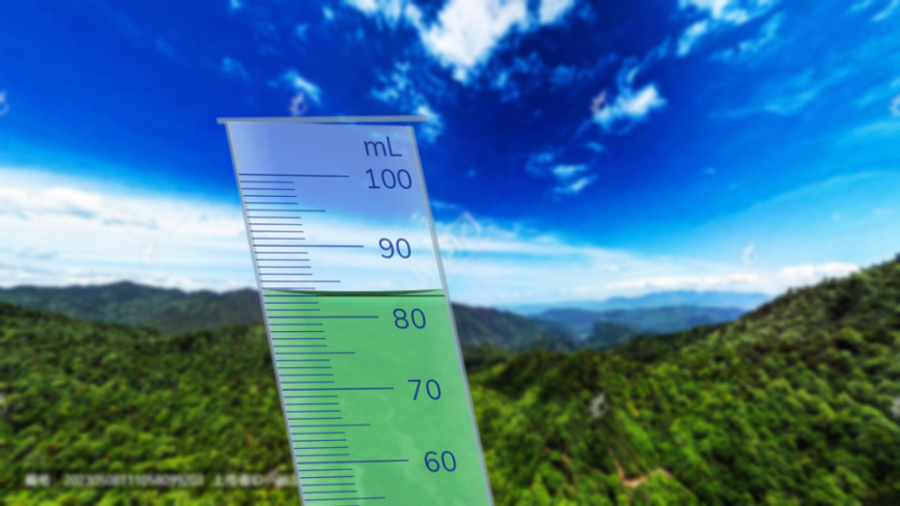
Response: {"value": 83, "unit": "mL"}
